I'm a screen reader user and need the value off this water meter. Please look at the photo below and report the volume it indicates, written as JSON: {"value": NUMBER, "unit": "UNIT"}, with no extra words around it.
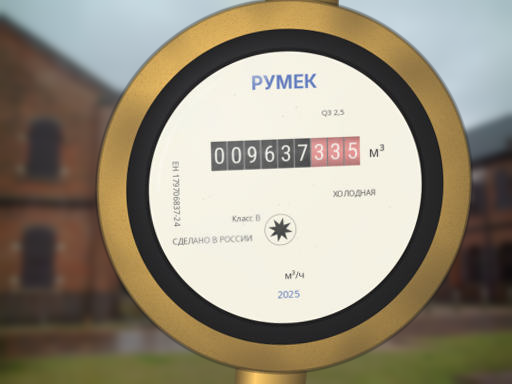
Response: {"value": 9637.335, "unit": "m³"}
